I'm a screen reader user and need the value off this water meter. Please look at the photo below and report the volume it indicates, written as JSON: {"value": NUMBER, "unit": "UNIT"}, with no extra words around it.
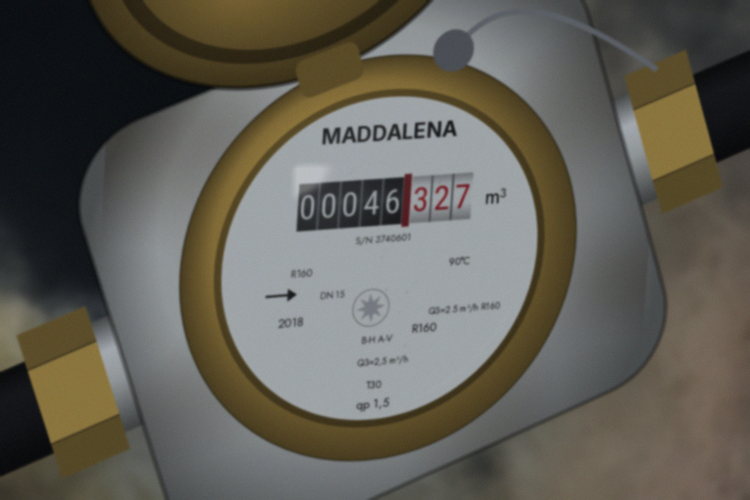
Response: {"value": 46.327, "unit": "m³"}
